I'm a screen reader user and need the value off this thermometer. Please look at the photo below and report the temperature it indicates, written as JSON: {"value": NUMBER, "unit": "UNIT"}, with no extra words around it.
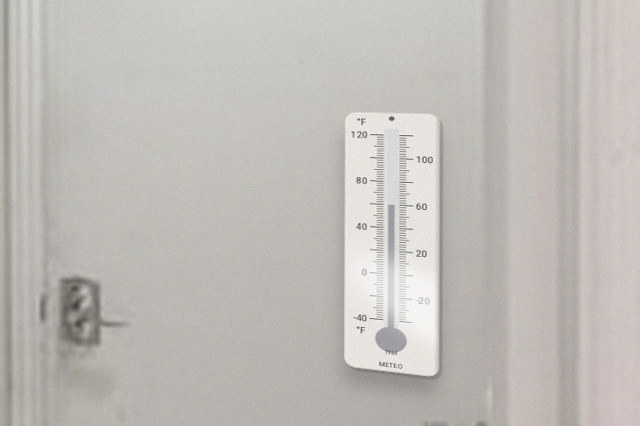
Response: {"value": 60, "unit": "°F"}
